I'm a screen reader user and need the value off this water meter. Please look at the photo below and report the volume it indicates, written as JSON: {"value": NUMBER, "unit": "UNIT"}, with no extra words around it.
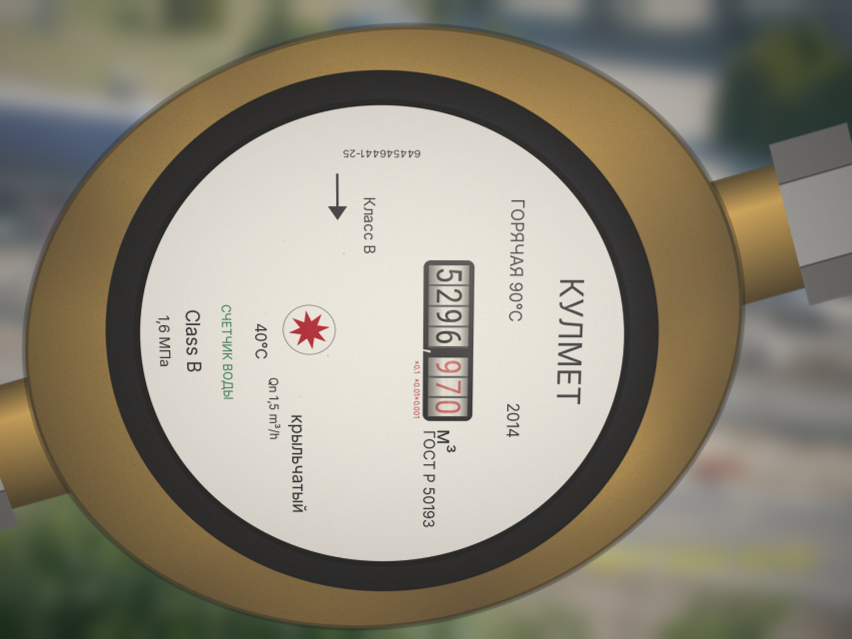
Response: {"value": 5296.970, "unit": "m³"}
